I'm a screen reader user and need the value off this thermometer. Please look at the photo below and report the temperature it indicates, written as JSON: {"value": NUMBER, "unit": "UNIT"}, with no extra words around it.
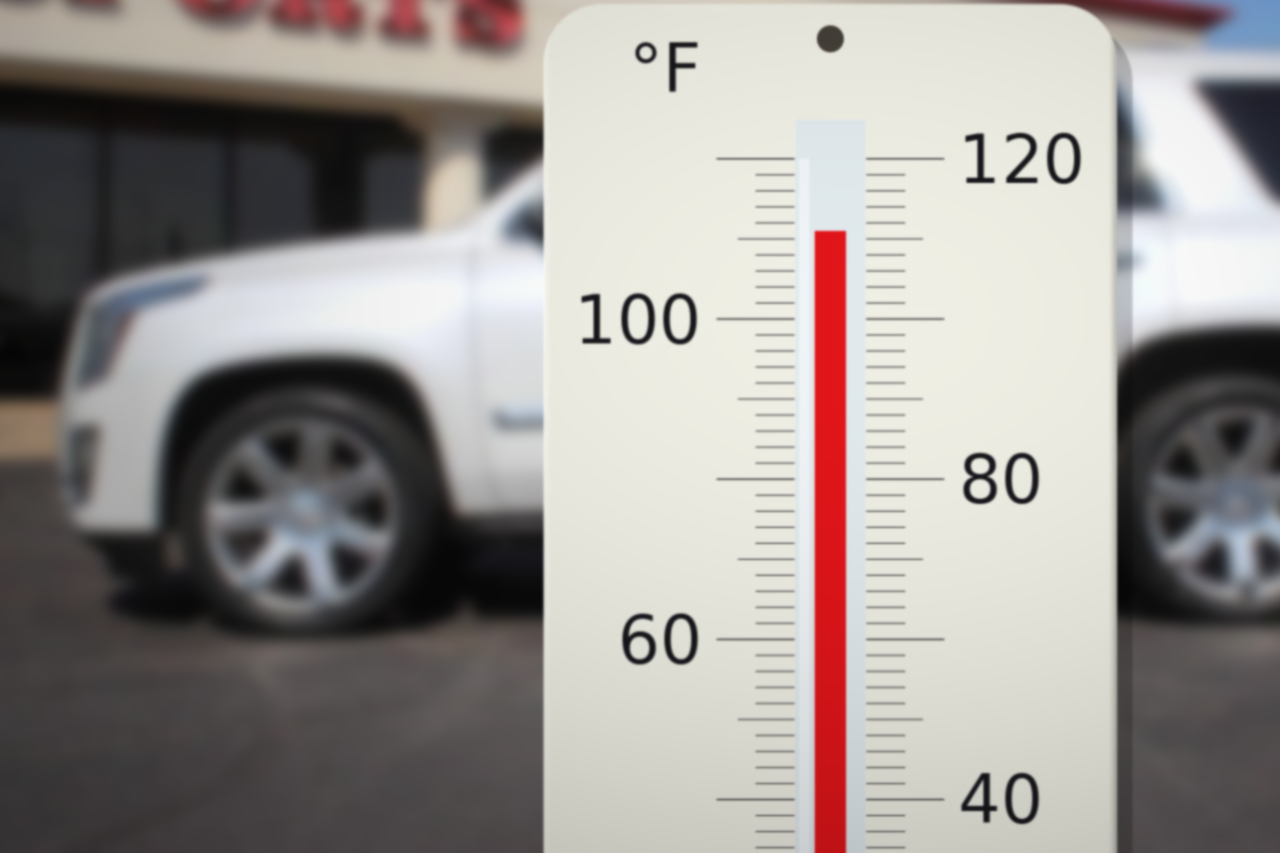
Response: {"value": 111, "unit": "°F"}
